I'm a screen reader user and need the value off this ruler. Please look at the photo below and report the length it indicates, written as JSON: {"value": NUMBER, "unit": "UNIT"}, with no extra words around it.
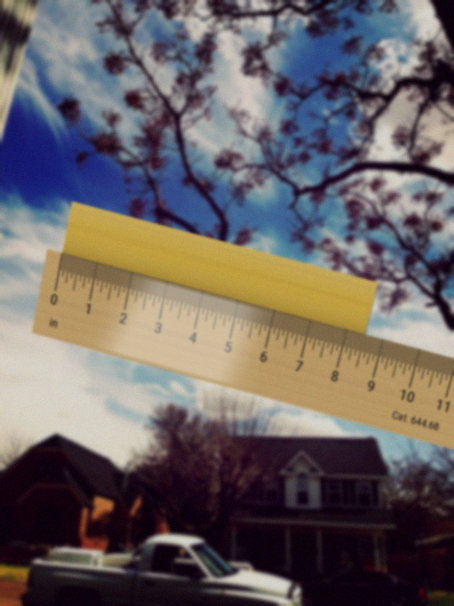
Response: {"value": 8.5, "unit": "in"}
